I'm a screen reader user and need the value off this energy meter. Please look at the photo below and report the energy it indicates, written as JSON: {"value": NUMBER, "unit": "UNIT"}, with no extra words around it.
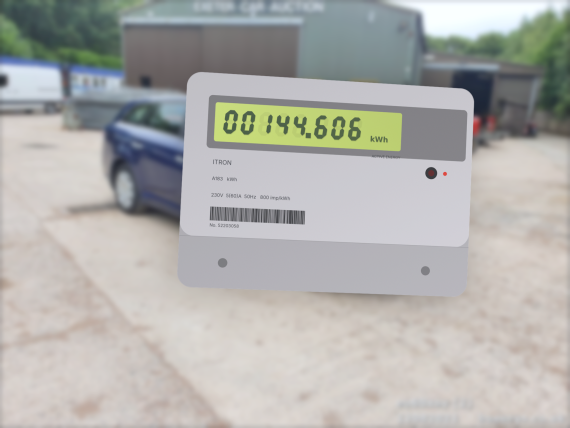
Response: {"value": 144.606, "unit": "kWh"}
